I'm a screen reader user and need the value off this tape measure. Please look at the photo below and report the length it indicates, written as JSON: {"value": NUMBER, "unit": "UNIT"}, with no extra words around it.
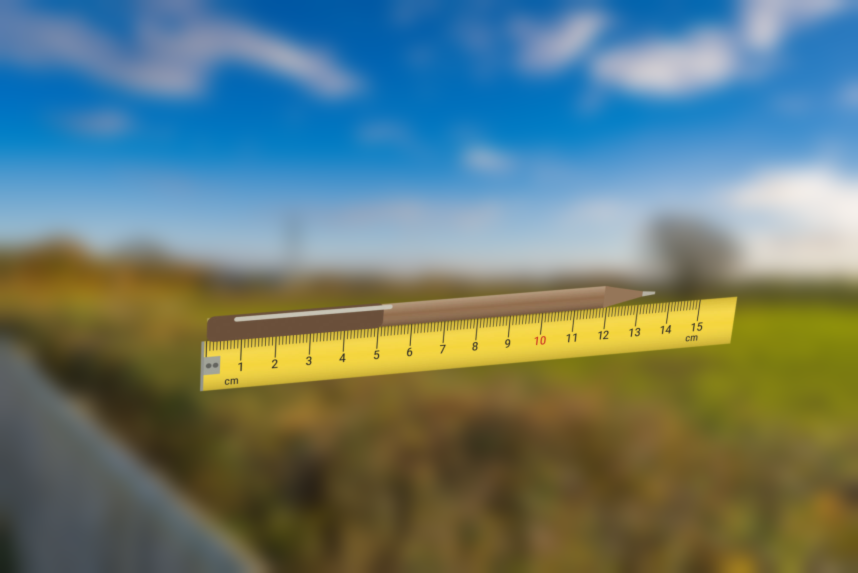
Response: {"value": 13.5, "unit": "cm"}
